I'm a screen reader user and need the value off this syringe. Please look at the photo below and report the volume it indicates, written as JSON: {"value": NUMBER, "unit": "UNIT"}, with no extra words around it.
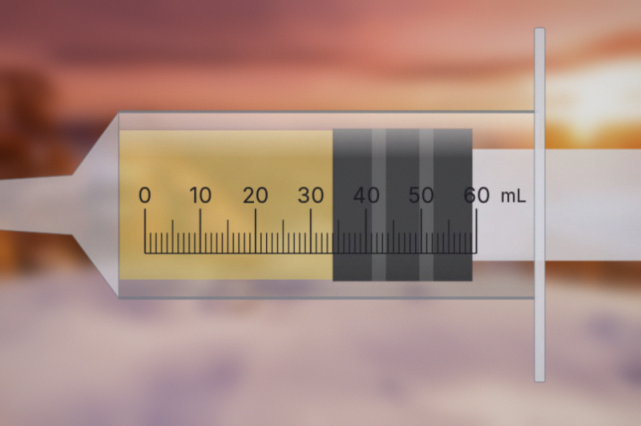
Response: {"value": 34, "unit": "mL"}
